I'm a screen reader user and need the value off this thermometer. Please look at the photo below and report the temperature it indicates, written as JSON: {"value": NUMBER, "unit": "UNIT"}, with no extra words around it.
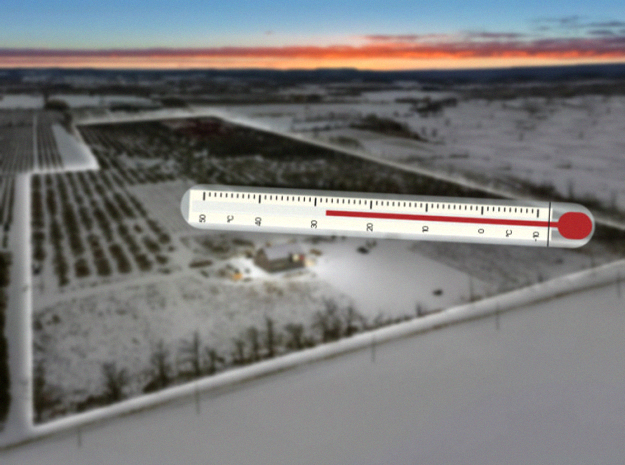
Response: {"value": 28, "unit": "°C"}
